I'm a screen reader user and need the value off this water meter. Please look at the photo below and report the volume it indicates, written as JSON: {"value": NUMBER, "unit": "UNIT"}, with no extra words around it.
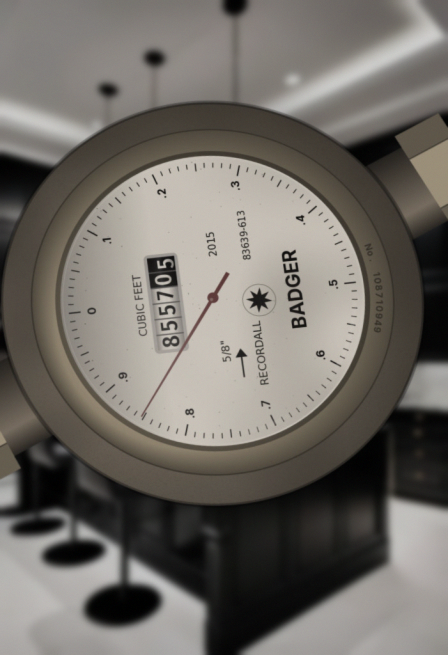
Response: {"value": 855704.85, "unit": "ft³"}
